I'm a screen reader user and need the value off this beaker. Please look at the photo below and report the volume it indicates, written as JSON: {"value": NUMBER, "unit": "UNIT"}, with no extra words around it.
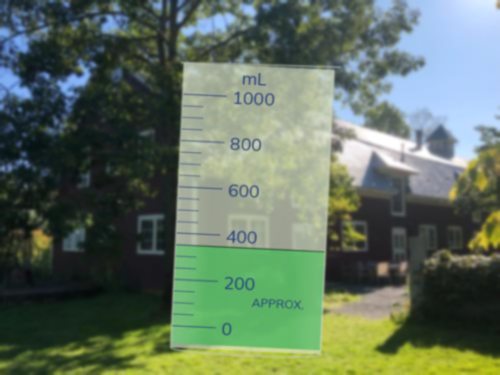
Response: {"value": 350, "unit": "mL"}
